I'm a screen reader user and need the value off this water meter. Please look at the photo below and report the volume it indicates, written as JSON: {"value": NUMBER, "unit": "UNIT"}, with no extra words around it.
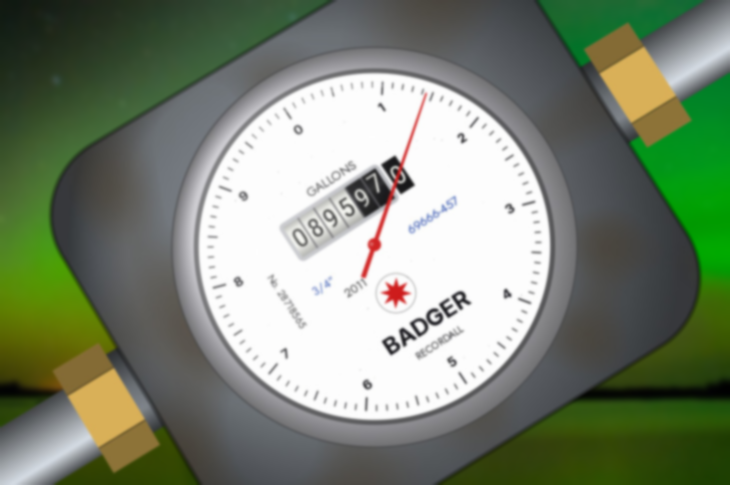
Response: {"value": 895971.4, "unit": "gal"}
